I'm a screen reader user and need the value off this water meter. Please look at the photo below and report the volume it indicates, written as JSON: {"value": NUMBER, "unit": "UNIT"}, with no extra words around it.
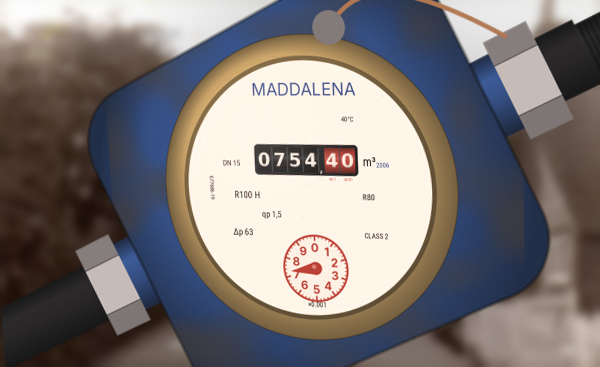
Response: {"value": 754.407, "unit": "m³"}
